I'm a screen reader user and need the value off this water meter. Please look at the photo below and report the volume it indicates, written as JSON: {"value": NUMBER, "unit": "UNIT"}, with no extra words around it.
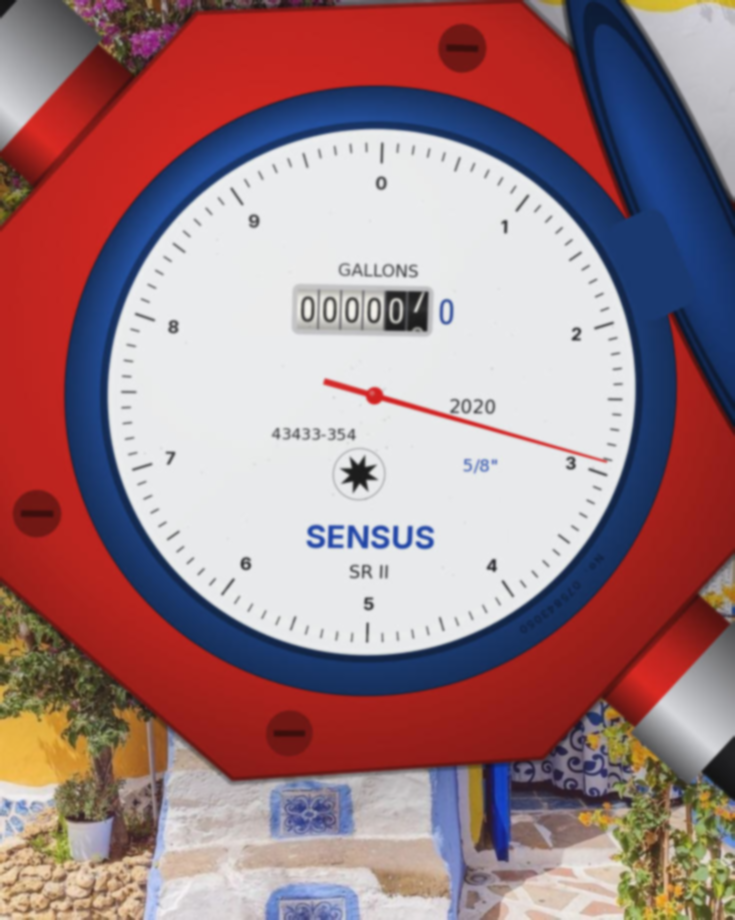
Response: {"value": 72.9, "unit": "gal"}
